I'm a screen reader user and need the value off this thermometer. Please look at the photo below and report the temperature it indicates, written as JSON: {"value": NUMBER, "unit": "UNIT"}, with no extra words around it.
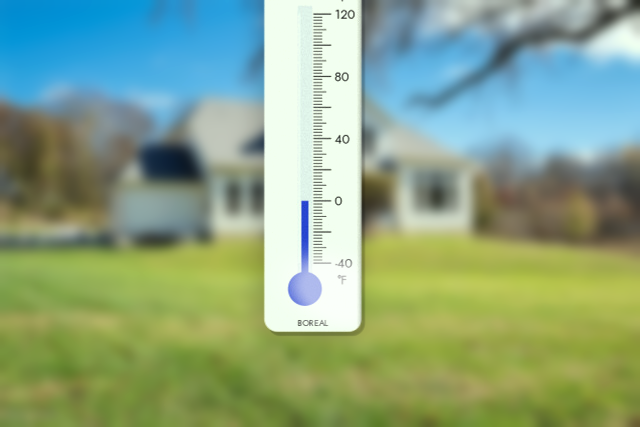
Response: {"value": 0, "unit": "°F"}
